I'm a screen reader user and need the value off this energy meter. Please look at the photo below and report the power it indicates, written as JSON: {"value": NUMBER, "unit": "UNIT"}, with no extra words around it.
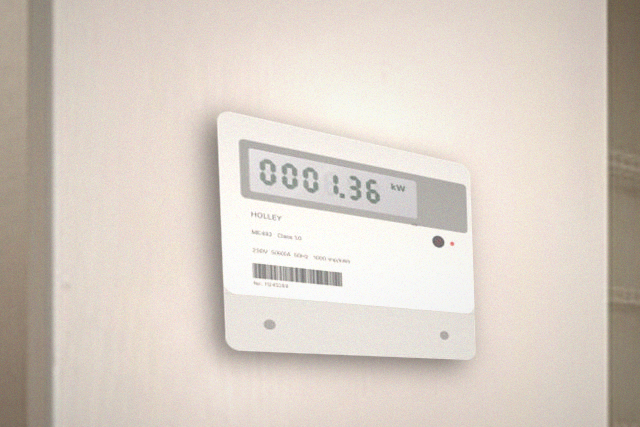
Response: {"value": 1.36, "unit": "kW"}
